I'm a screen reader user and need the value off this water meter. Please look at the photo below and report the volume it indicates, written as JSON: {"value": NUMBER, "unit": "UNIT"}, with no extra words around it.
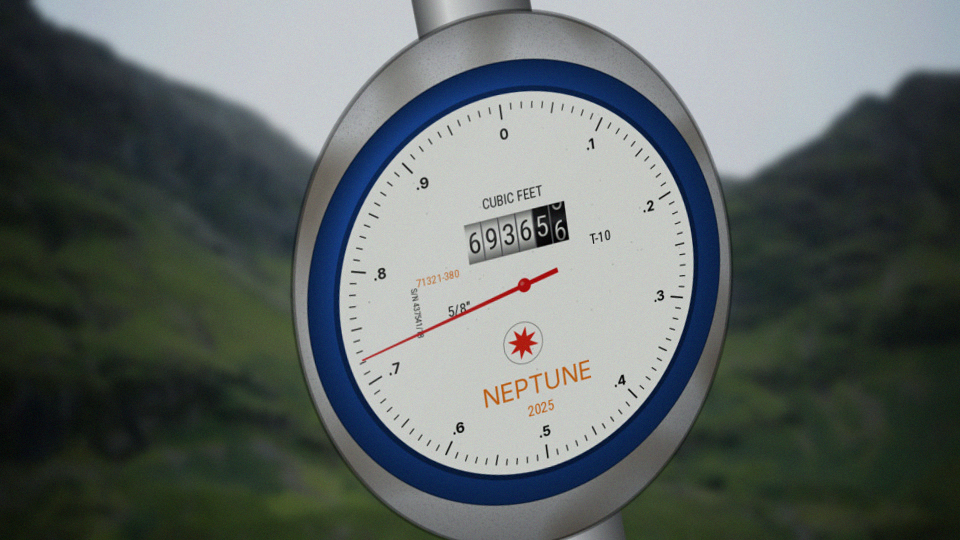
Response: {"value": 693655.72, "unit": "ft³"}
